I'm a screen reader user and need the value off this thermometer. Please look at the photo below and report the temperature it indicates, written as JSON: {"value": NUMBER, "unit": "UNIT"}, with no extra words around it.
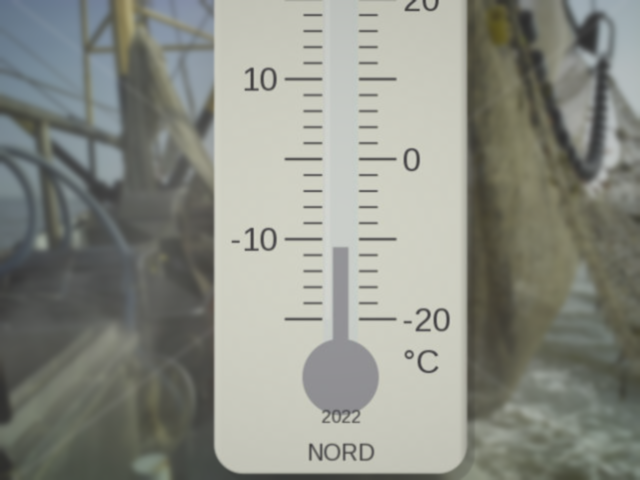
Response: {"value": -11, "unit": "°C"}
